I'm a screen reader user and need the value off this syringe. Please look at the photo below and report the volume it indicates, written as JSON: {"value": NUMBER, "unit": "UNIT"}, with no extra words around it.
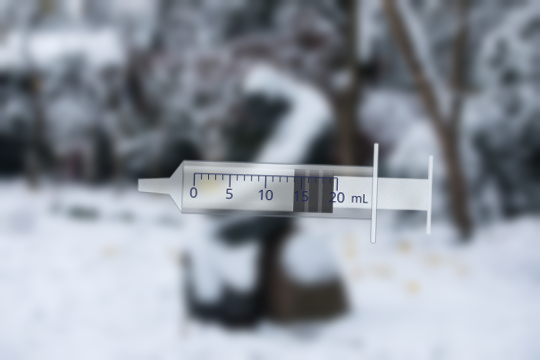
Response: {"value": 14, "unit": "mL"}
